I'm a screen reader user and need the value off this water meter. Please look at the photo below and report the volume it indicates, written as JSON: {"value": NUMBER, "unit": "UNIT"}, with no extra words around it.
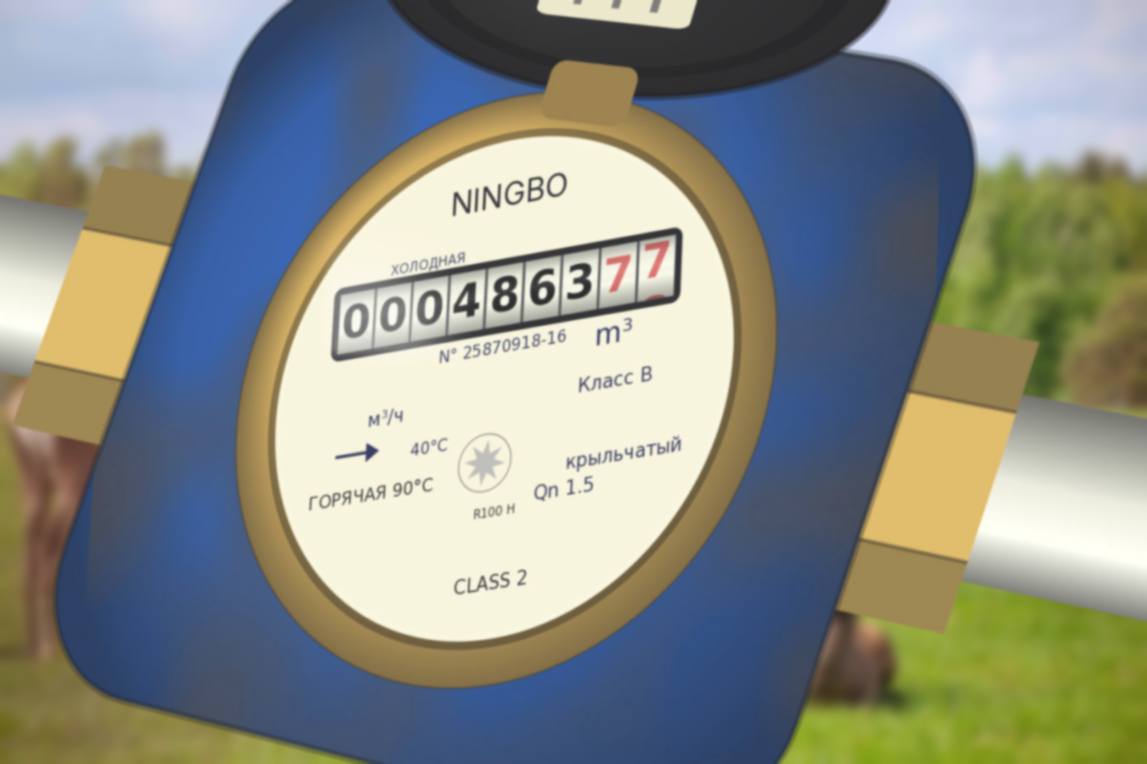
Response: {"value": 4863.77, "unit": "m³"}
